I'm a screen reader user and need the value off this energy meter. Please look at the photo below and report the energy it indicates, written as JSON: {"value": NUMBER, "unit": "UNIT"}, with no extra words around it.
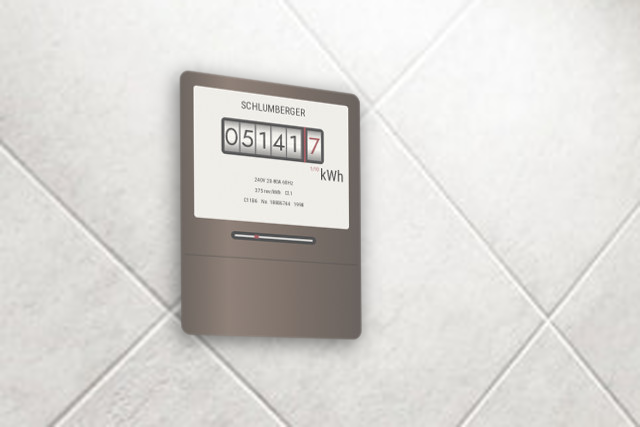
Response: {"value": 5141.7, "unit": "kWh"}
